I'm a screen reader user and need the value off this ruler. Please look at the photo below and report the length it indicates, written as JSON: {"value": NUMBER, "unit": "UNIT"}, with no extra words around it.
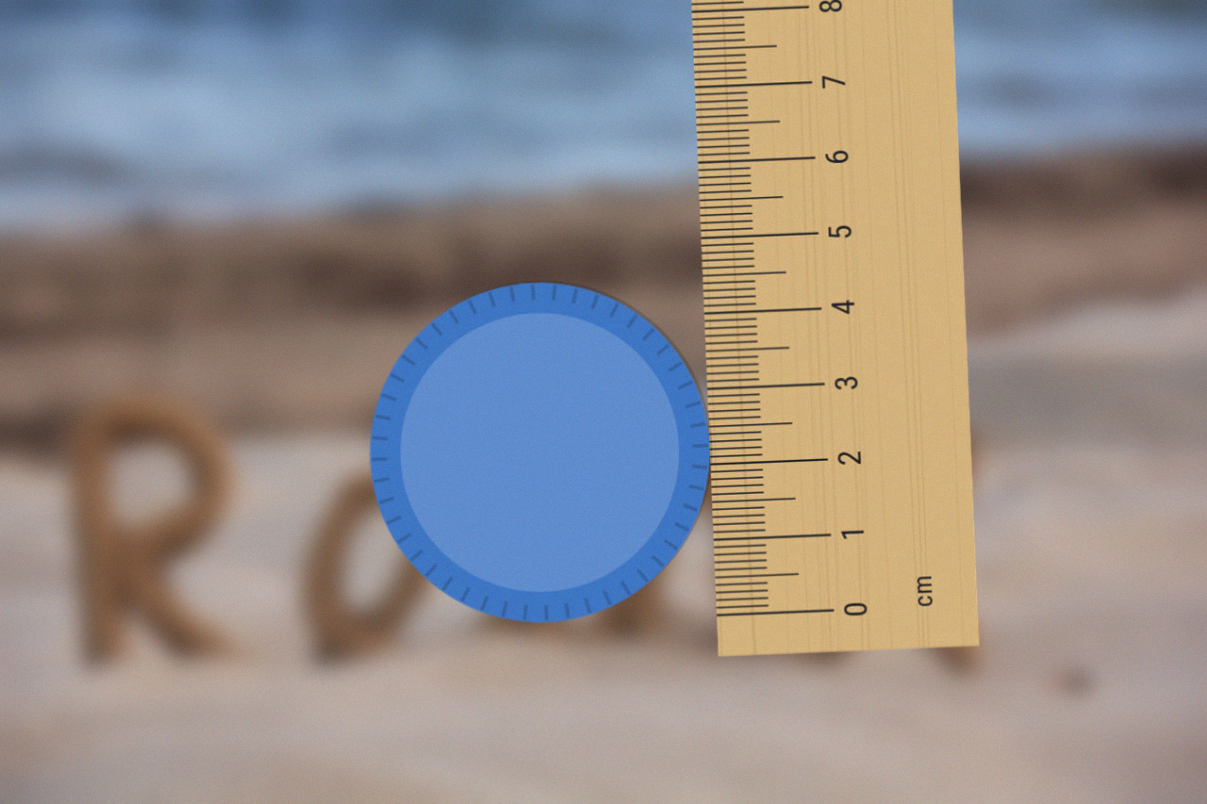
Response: {"value": 4.5, "unit": "cm"}
